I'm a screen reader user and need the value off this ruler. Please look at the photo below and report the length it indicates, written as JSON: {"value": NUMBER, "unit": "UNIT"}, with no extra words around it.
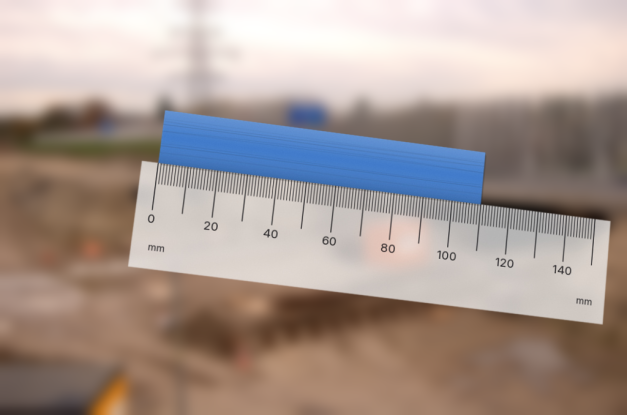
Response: {"value": 110, "unit": "mm"}
